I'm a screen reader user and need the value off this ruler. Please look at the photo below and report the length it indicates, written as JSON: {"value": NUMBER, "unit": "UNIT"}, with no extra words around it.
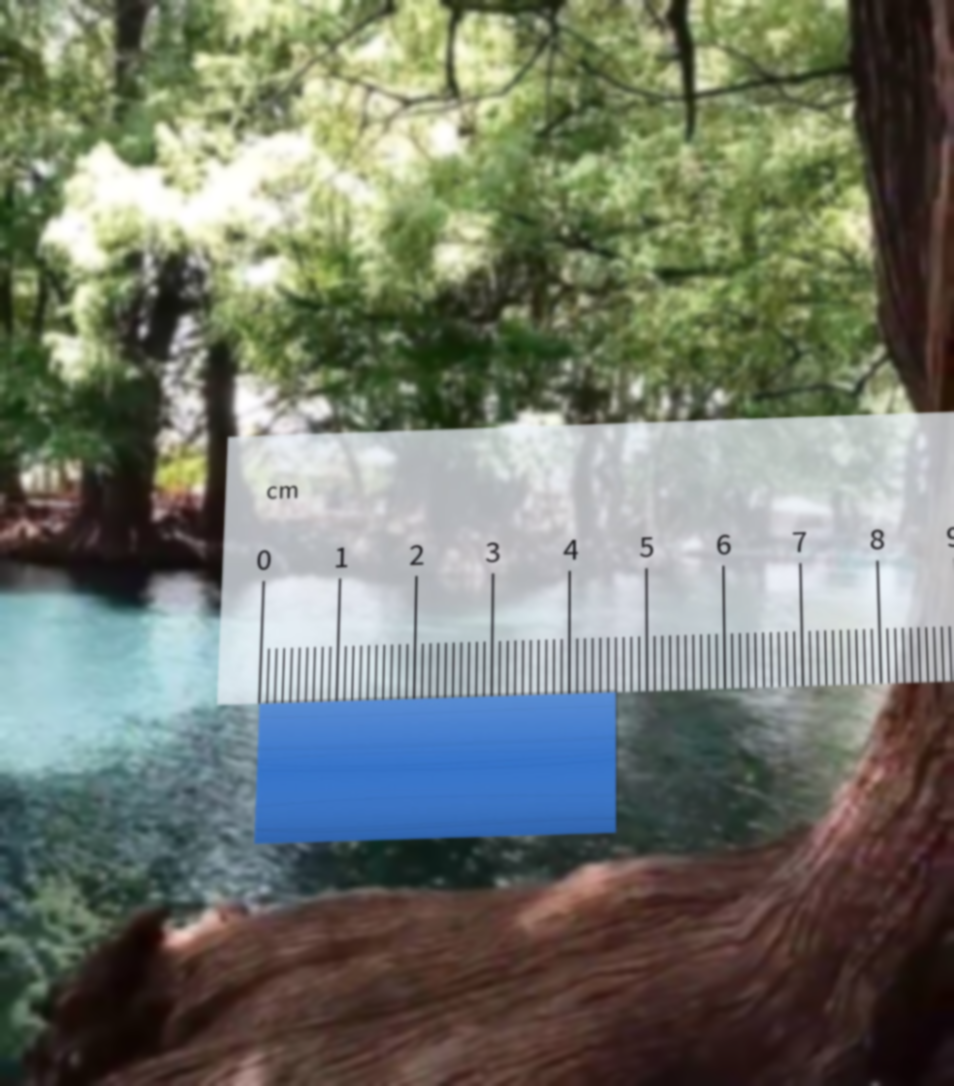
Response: {"value": 4.6, "unit": "cm"}
